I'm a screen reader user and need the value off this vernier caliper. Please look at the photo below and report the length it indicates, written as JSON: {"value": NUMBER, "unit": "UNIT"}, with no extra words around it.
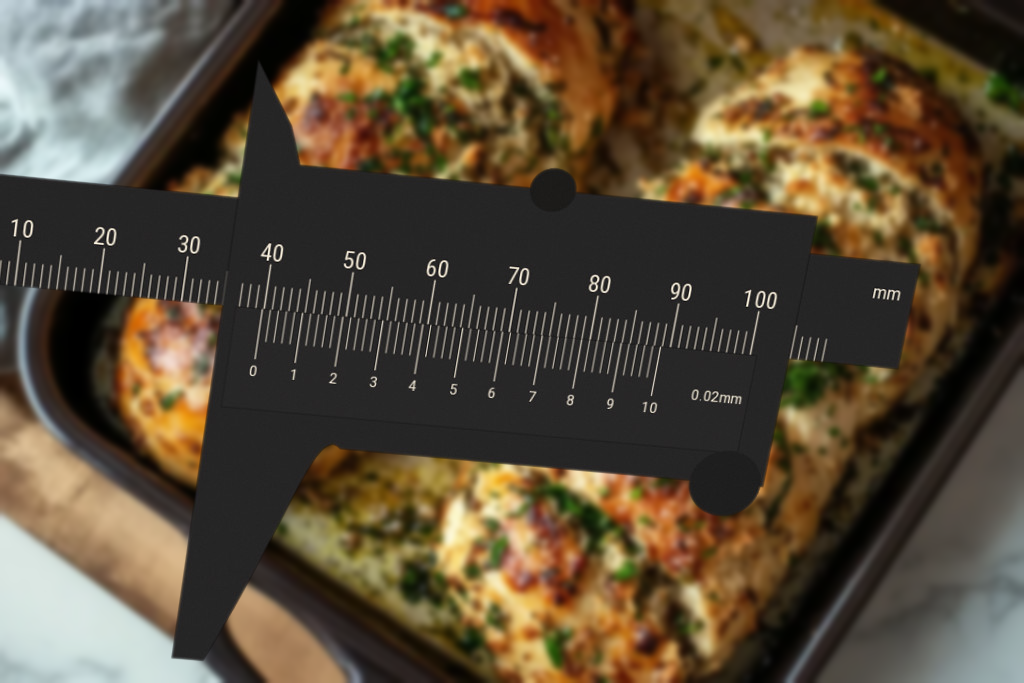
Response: {"value": 39.8, "unit": "mm"}
